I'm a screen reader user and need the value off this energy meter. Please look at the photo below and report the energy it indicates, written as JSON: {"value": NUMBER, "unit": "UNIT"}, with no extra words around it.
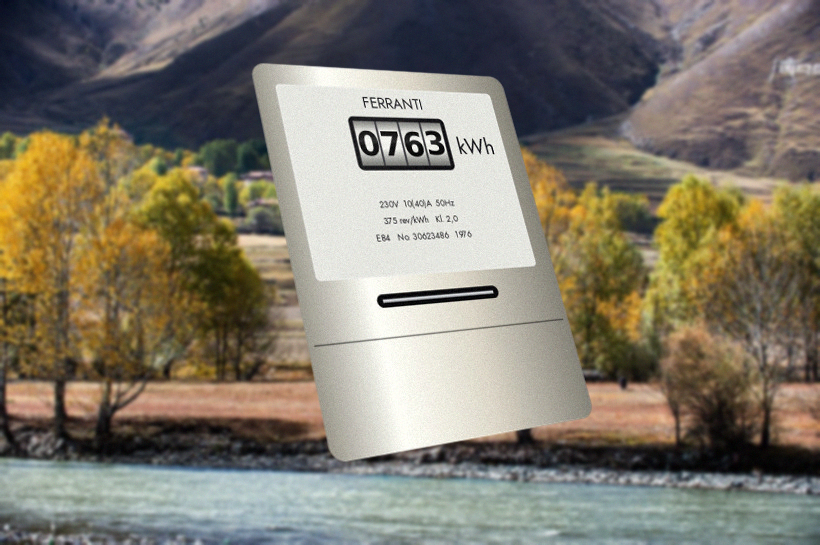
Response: {"value": 763, "unit": "kWh"}
